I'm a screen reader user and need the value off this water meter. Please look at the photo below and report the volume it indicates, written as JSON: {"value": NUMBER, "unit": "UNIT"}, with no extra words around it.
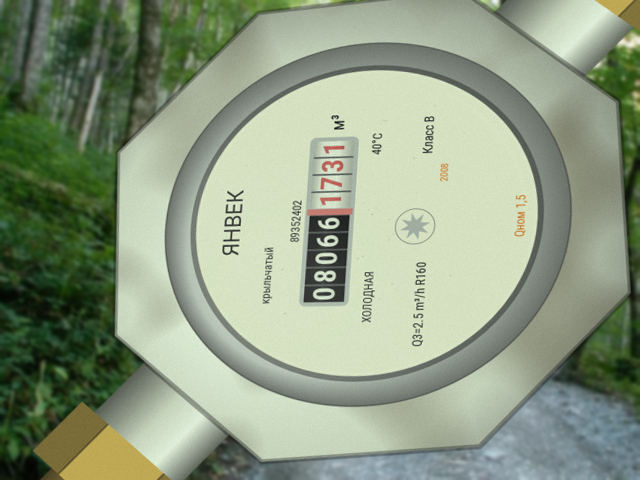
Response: {"value": 8066.1731, "unit": "m³"}
